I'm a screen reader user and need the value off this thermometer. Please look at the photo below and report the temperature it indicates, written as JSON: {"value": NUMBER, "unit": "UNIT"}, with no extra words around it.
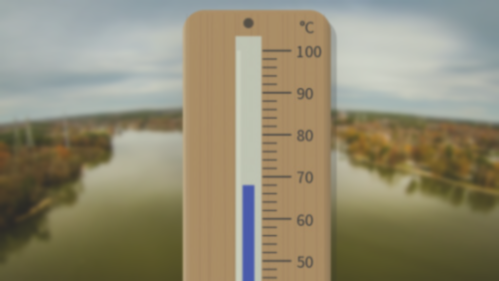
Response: {"value": 68, "unit": "°C"}
